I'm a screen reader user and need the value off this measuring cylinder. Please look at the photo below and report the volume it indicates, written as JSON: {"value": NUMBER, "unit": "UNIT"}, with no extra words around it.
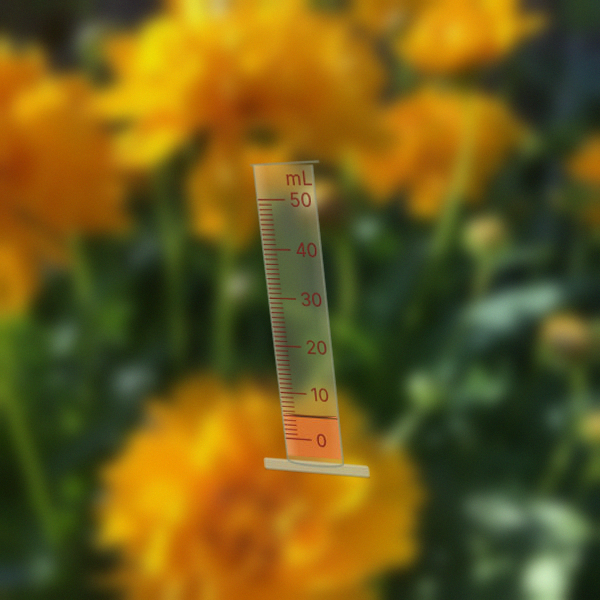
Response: {"value": 5, "unit": "mL"}
